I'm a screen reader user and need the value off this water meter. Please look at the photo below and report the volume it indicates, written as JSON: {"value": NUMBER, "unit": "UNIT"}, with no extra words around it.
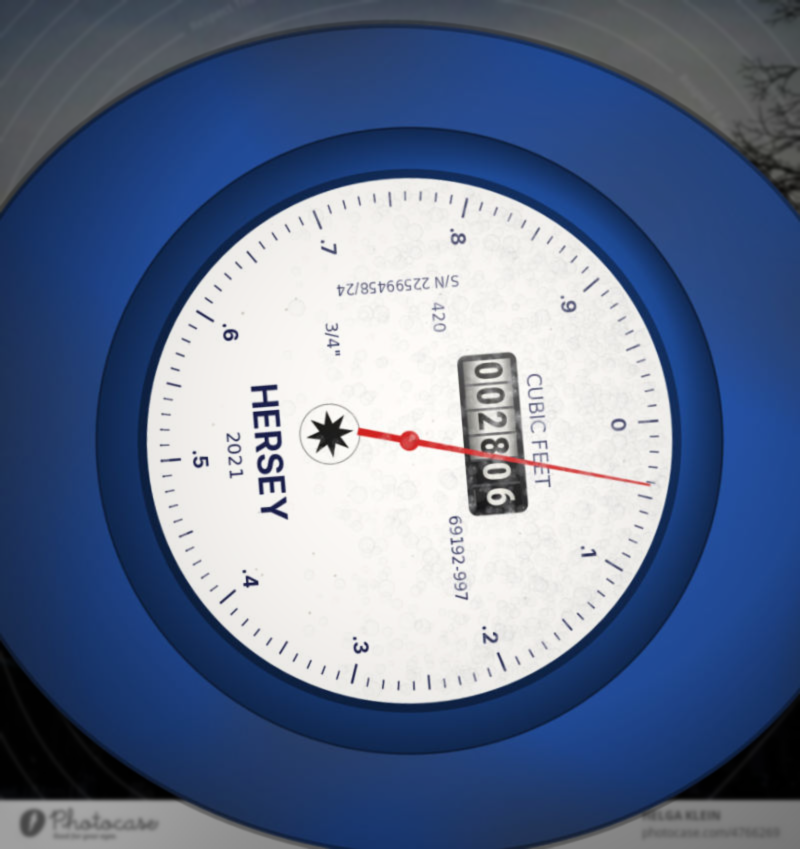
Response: {"value": 2806.04, "unit": "ft³"}
